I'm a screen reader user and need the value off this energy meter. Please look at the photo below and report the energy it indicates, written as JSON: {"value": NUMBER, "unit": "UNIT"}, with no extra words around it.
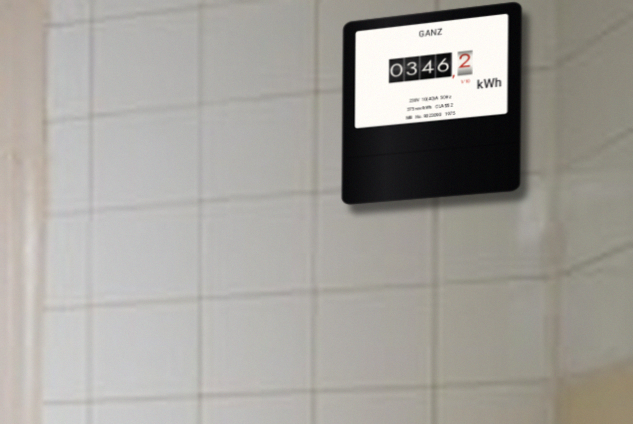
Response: {"value": 346.2, "unit": "kWh"}
